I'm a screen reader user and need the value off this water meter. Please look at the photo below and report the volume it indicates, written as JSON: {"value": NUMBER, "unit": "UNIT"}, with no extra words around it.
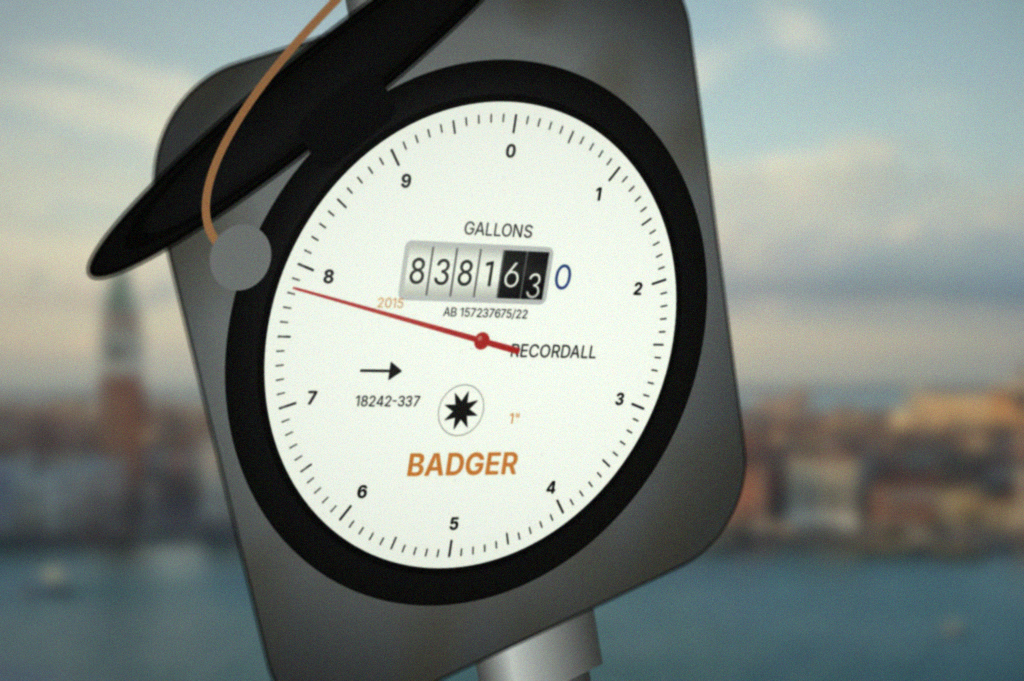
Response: {"value": 8381627.8, "unit": "gal"}
